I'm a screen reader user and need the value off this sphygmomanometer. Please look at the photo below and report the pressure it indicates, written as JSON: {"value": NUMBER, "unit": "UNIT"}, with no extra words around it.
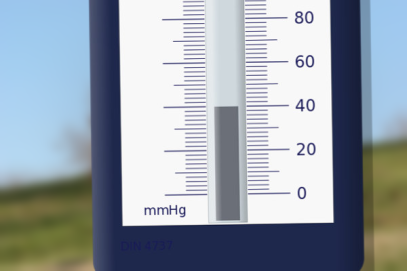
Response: {"value": 40, "unit": "mmHg"}
